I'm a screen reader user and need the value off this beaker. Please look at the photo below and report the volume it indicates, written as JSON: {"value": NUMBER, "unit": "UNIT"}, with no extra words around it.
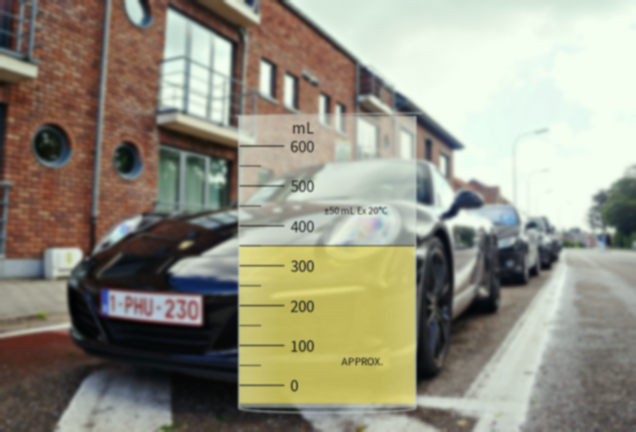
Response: {"value": 350, "unit": "mL"}
